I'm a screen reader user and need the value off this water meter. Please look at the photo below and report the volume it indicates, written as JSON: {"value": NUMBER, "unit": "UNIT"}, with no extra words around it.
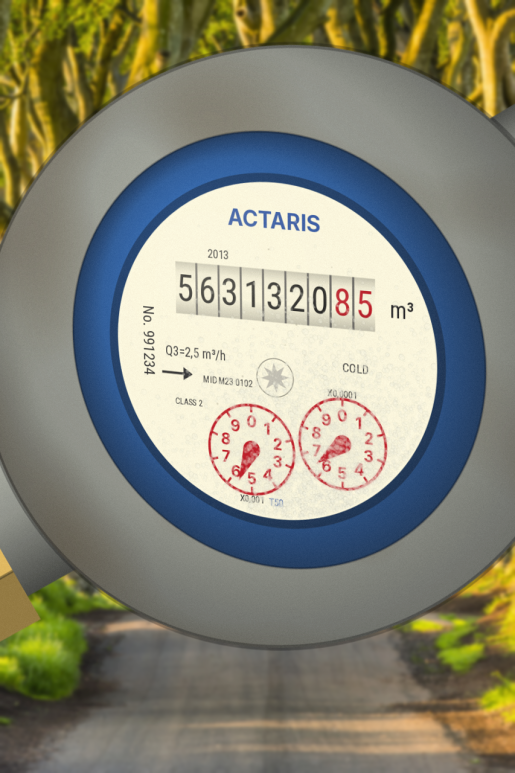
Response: {"value": 5631320.8556, "unit": "m³"}
